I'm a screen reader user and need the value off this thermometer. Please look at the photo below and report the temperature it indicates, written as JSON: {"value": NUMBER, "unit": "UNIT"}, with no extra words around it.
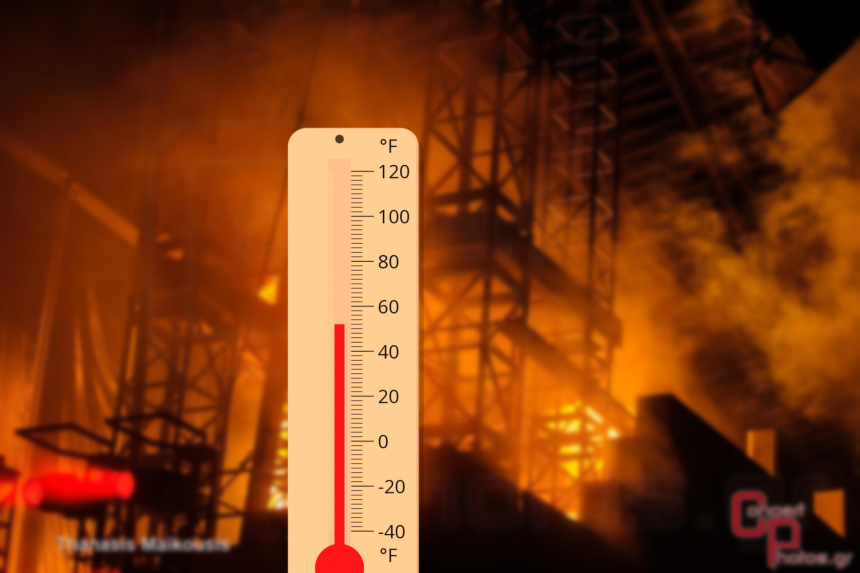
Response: {"value": 52, "unit": "°F"}
